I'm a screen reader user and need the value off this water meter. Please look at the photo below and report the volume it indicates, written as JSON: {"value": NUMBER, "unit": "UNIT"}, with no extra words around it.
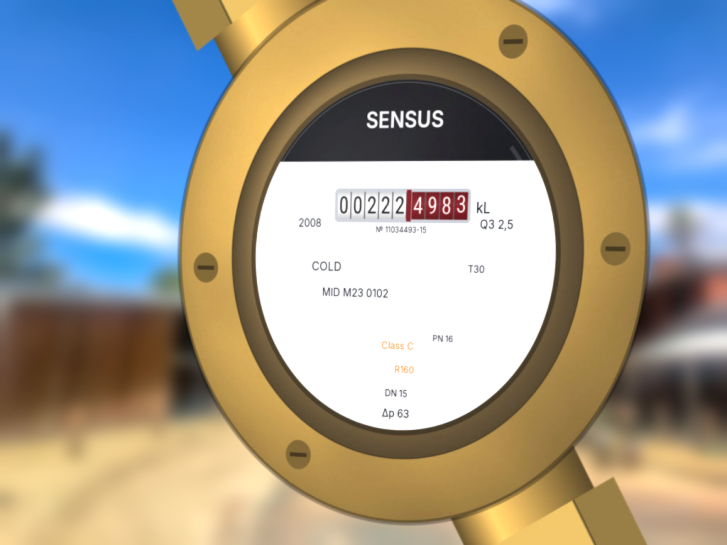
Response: {"value": 222.4983, "unit": "kL"}
